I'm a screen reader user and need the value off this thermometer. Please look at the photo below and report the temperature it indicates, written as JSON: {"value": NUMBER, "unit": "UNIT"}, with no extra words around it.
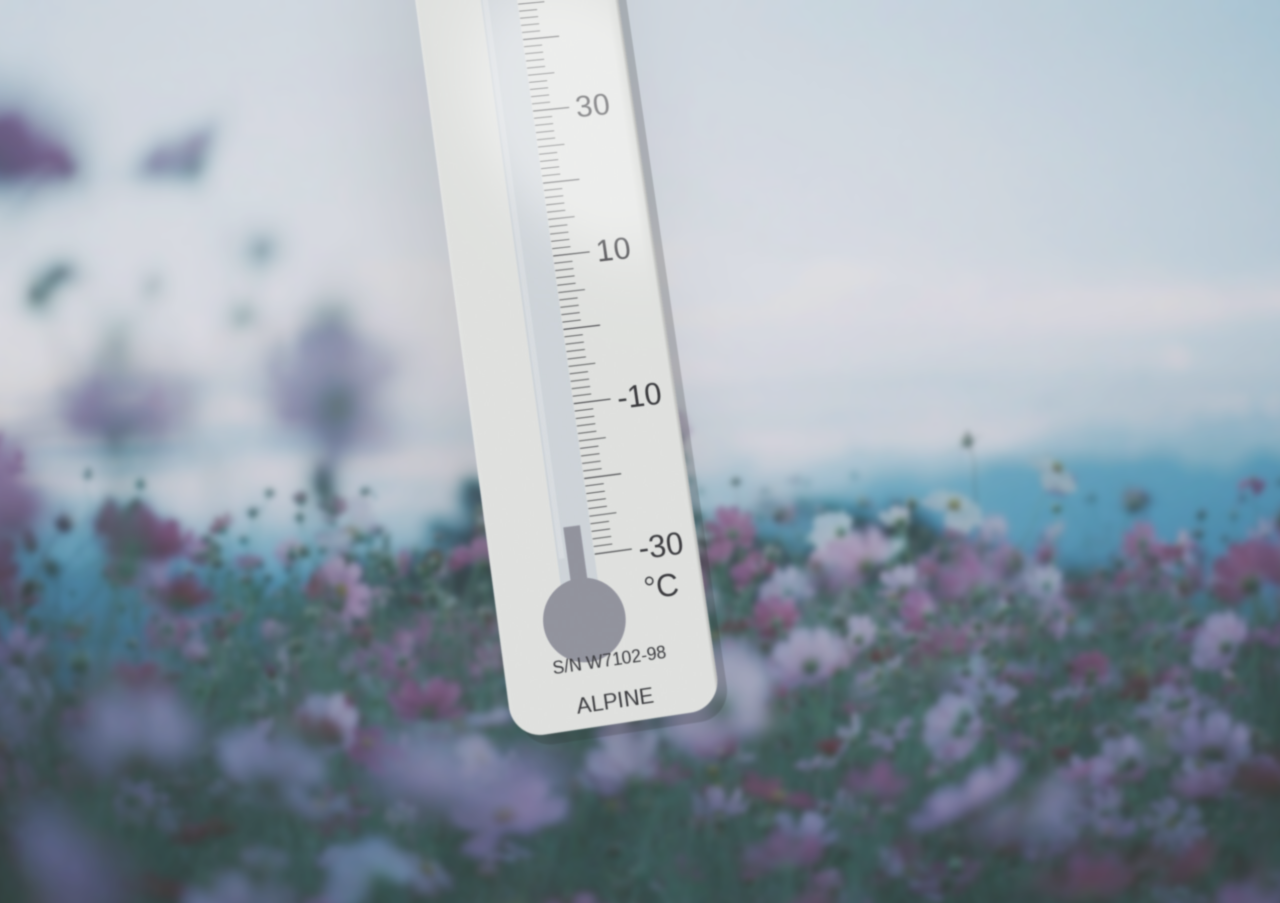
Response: {"value": -26, "unit": "°C"}
